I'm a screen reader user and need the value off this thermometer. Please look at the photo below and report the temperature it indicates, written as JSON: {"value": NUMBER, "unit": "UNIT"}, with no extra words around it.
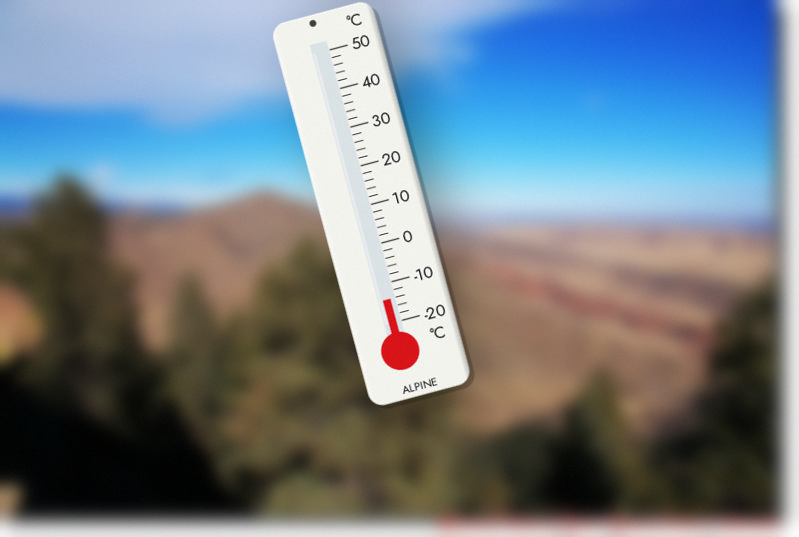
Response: {"value": -14, "unit": "°C"}
